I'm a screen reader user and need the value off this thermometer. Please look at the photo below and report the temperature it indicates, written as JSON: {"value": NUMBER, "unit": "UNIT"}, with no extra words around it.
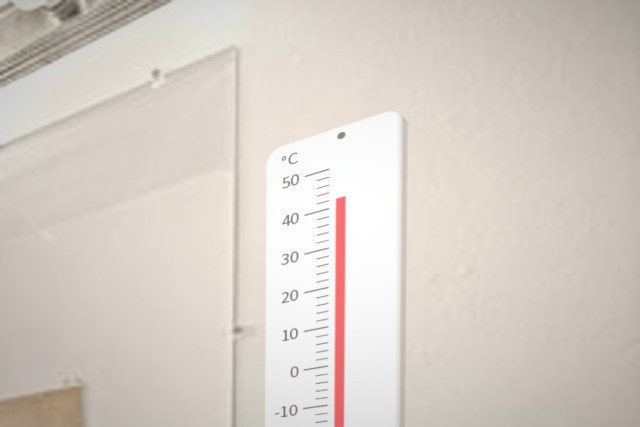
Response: {"value": 42, "unit": "°C"}
